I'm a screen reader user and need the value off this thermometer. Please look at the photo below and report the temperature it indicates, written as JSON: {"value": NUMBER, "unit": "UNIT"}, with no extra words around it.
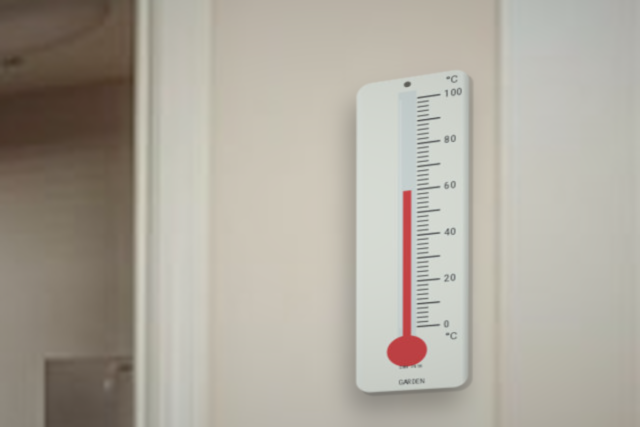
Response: {"value": 60, "unit": "°C"}
